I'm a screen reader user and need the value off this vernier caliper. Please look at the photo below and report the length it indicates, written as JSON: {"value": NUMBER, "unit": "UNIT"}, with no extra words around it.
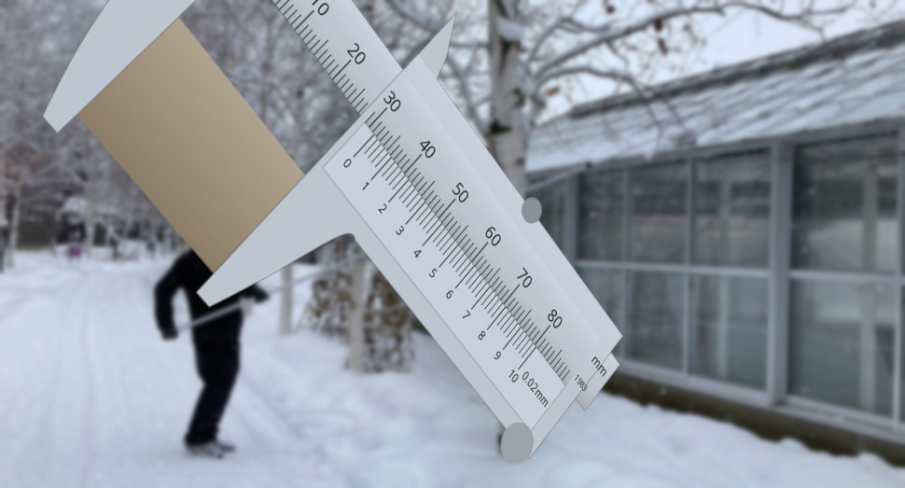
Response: {"value": 31.5, "unit": "mm"}
